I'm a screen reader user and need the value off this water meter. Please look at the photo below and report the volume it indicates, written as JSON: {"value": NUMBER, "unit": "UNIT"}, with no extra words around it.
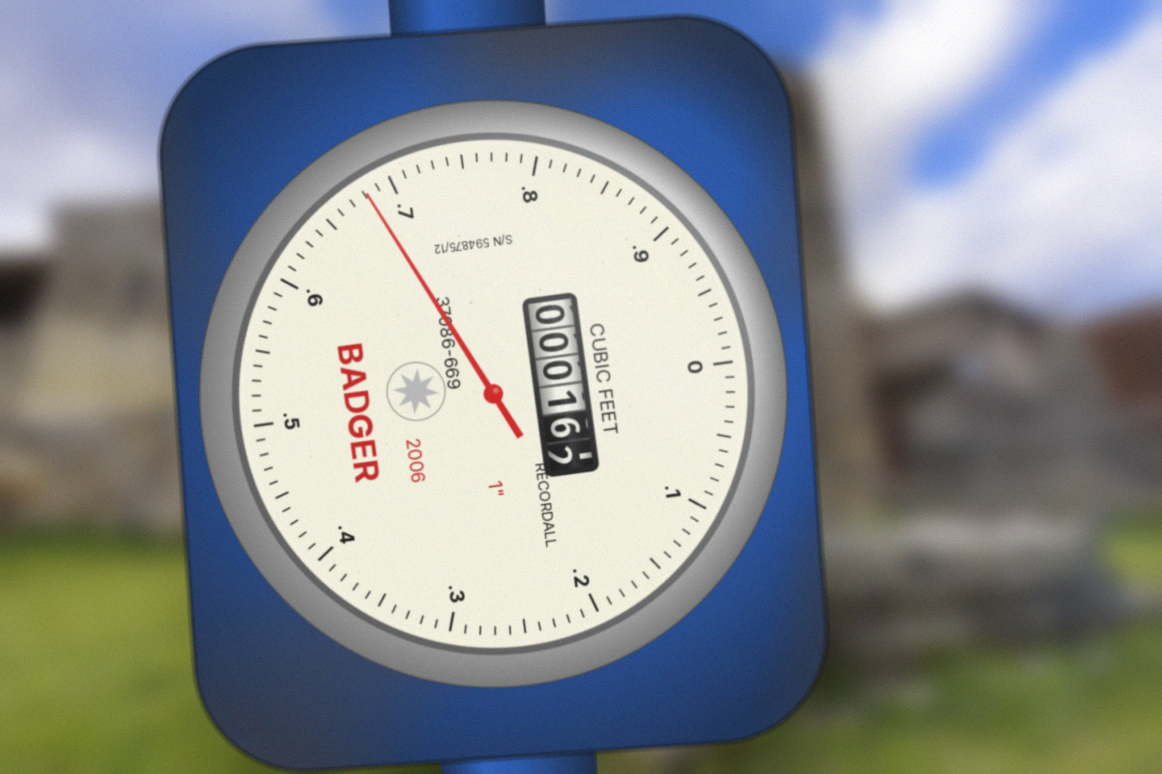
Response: {"value": 161.68, "unit": "ft³"}
